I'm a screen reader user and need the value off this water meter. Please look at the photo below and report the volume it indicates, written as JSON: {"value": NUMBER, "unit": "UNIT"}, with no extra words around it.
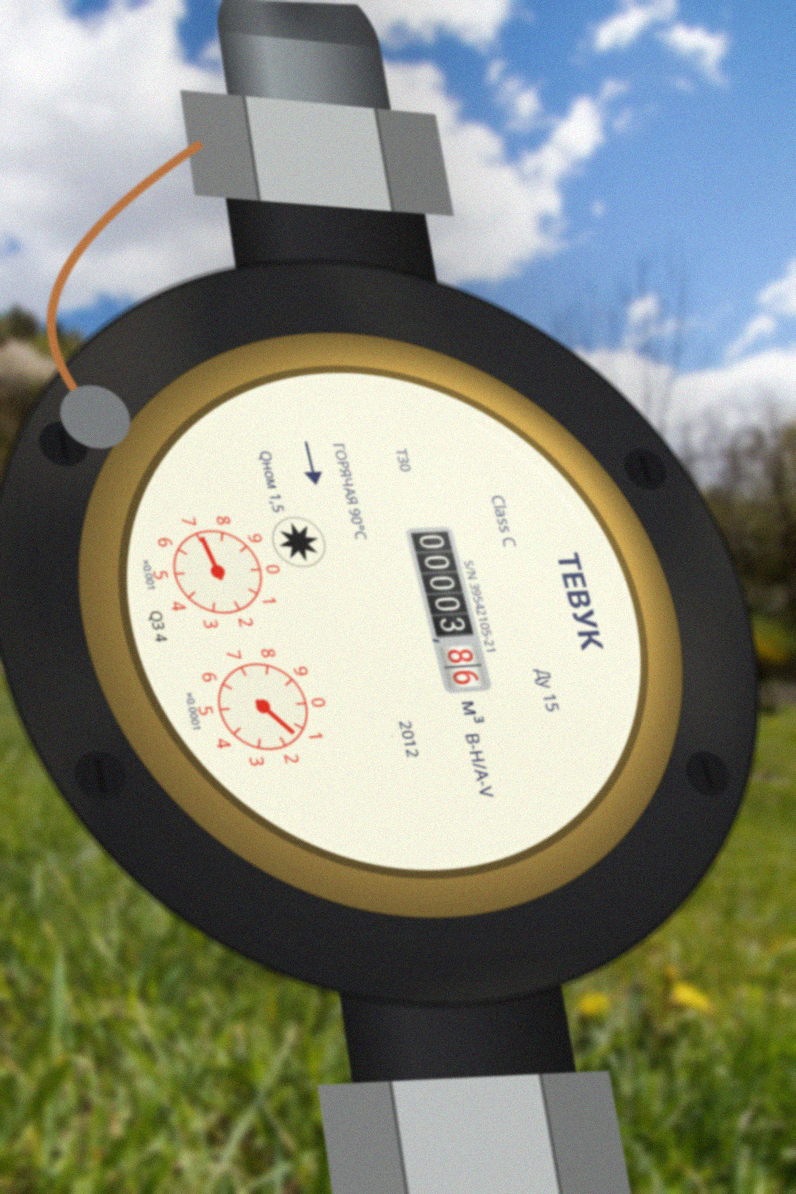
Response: {"value": 3.8671, "unit": "m³"}
